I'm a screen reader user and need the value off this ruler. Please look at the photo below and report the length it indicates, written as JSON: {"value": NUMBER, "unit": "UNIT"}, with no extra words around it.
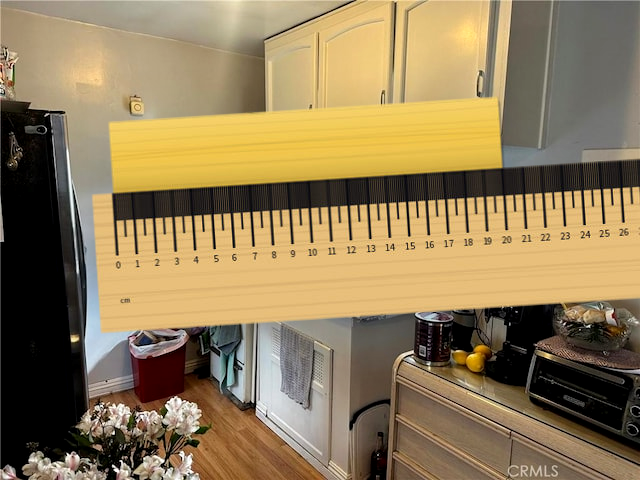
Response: {"value": 20, "unit": "cm"}
